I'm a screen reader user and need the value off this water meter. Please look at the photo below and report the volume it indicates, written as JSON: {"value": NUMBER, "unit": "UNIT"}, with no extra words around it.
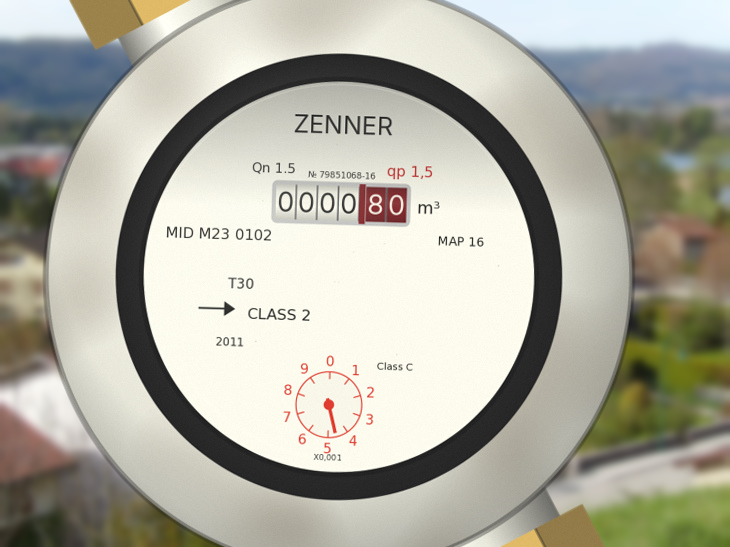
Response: {"value": 0.804, "unit": "m³"}
